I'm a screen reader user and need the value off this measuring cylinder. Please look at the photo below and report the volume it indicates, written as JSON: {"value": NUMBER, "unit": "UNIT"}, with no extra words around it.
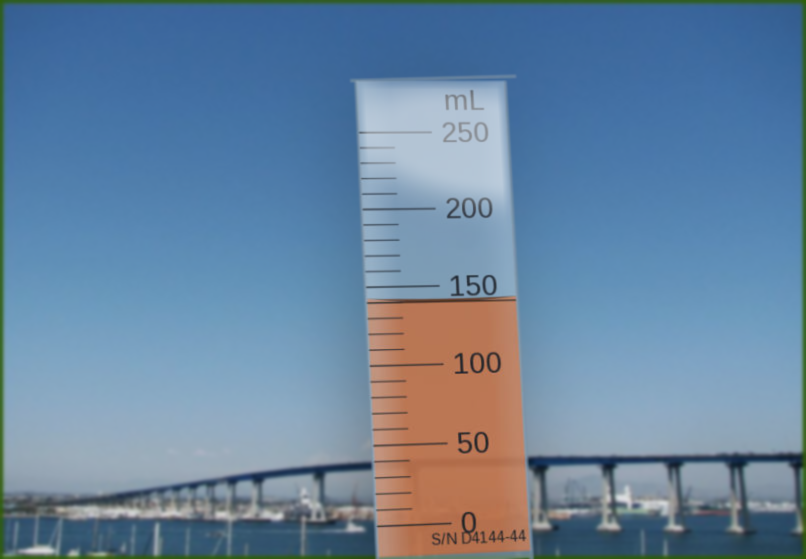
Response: {"value": 140, "unit": "mL"}
